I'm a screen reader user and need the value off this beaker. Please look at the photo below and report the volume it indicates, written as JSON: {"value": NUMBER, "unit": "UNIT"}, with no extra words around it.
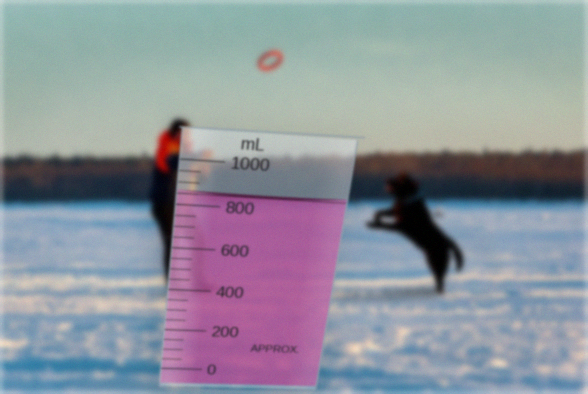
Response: {"value": 850, "unit": "mL"}
